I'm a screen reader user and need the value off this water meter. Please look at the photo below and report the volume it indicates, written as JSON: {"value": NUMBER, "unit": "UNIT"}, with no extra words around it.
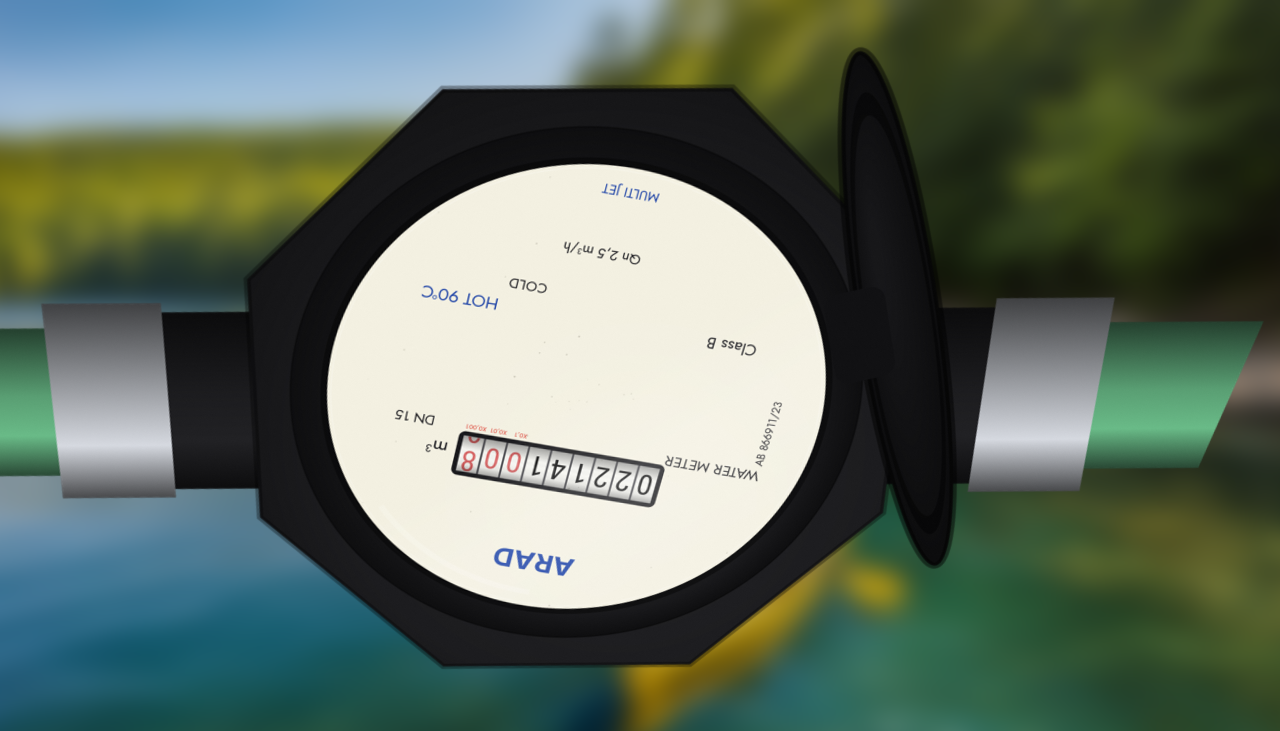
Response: {"value": 22141.008, "unit": "m³"}
